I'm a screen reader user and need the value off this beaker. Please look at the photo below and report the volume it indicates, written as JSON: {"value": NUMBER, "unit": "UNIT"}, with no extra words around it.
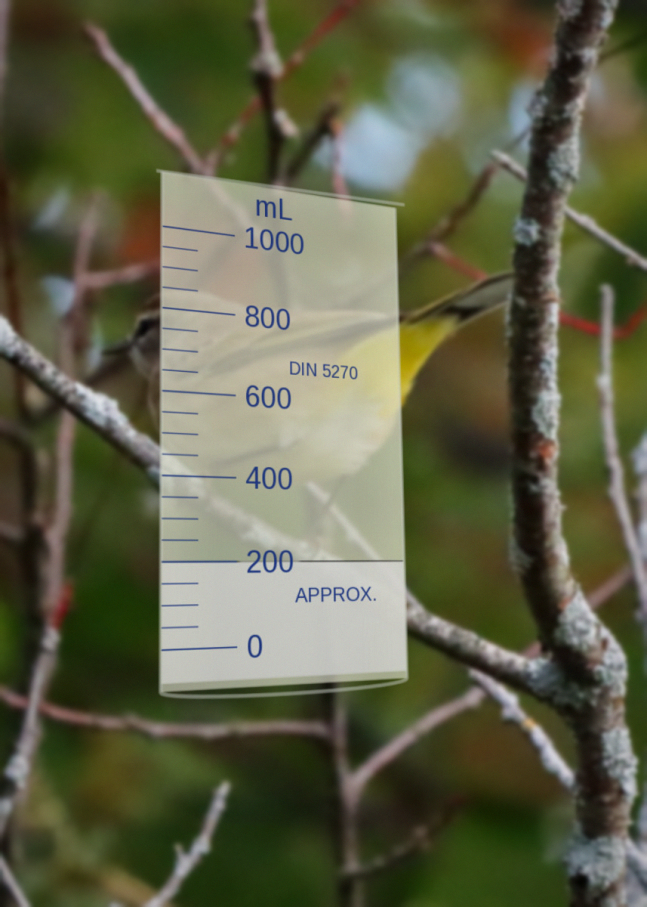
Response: {"value": 200, "unit": "mL"}
